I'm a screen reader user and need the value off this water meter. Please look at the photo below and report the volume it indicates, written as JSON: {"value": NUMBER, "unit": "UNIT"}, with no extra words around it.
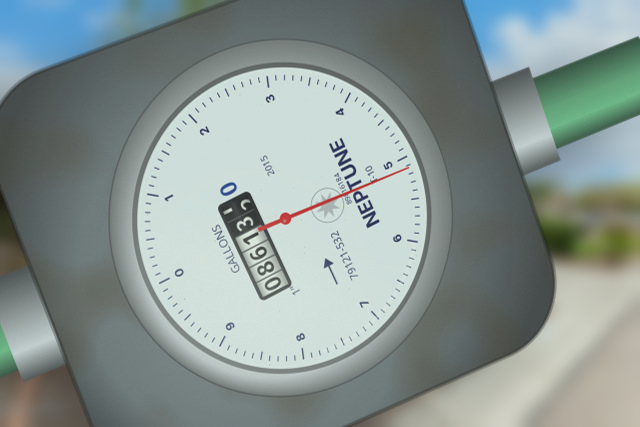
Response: {"value": 861315.1, "unit": "gal"}
